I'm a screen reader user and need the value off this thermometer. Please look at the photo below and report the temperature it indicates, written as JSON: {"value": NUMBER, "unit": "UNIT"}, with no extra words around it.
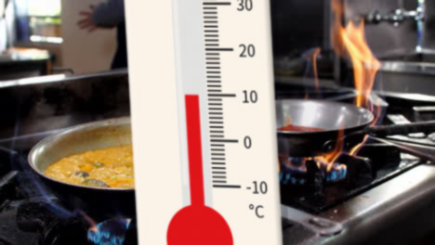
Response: {"value": 10, "unit": "°C"}
